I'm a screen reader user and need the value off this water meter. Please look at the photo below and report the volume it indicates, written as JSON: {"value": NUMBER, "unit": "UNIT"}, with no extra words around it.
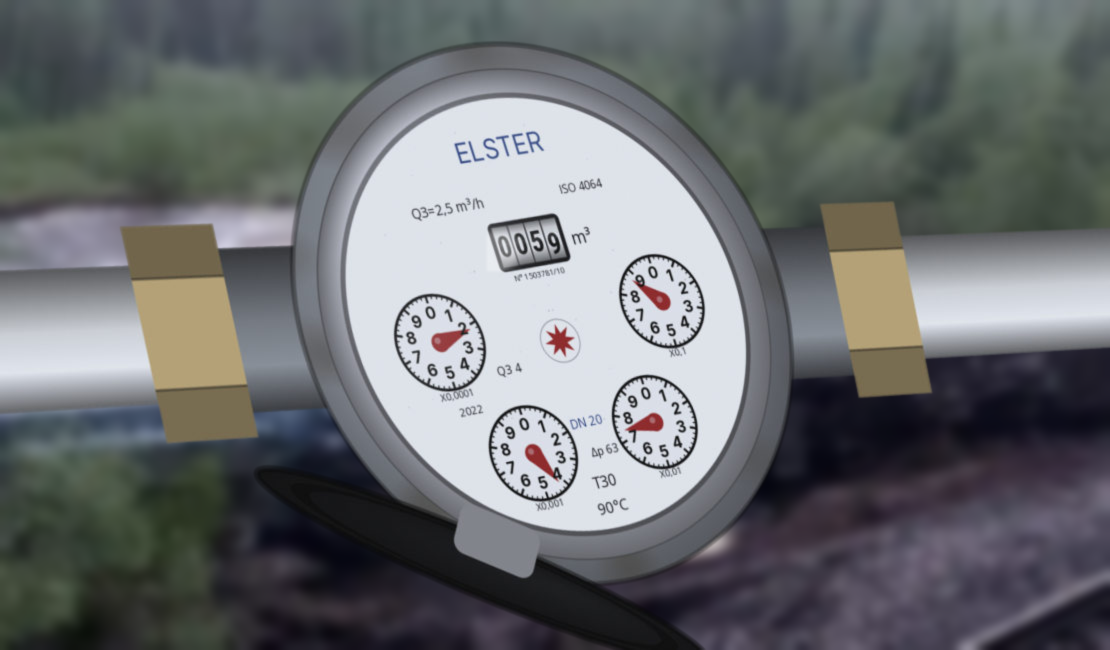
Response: {"value": 58.8742, "unit": "m³"}
